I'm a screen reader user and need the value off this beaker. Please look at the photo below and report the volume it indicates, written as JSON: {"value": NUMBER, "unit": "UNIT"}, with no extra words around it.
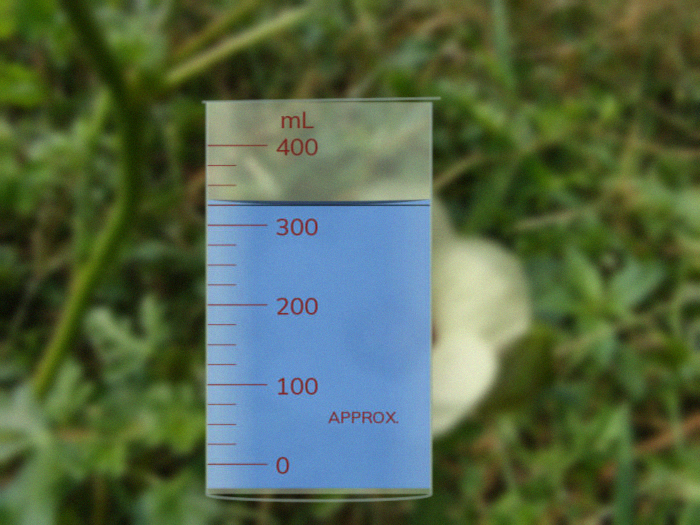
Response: {"value": 325, "unit": "mL"}
